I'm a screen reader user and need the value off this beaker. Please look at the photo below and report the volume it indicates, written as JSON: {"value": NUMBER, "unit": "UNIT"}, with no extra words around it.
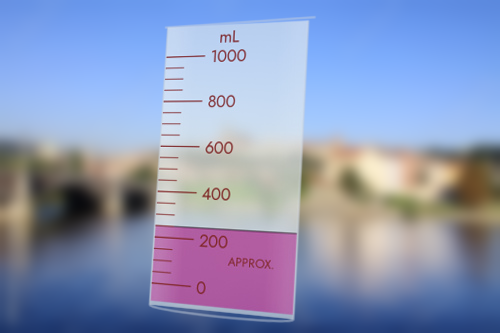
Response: {"value": 250, "unit": "mL"}
